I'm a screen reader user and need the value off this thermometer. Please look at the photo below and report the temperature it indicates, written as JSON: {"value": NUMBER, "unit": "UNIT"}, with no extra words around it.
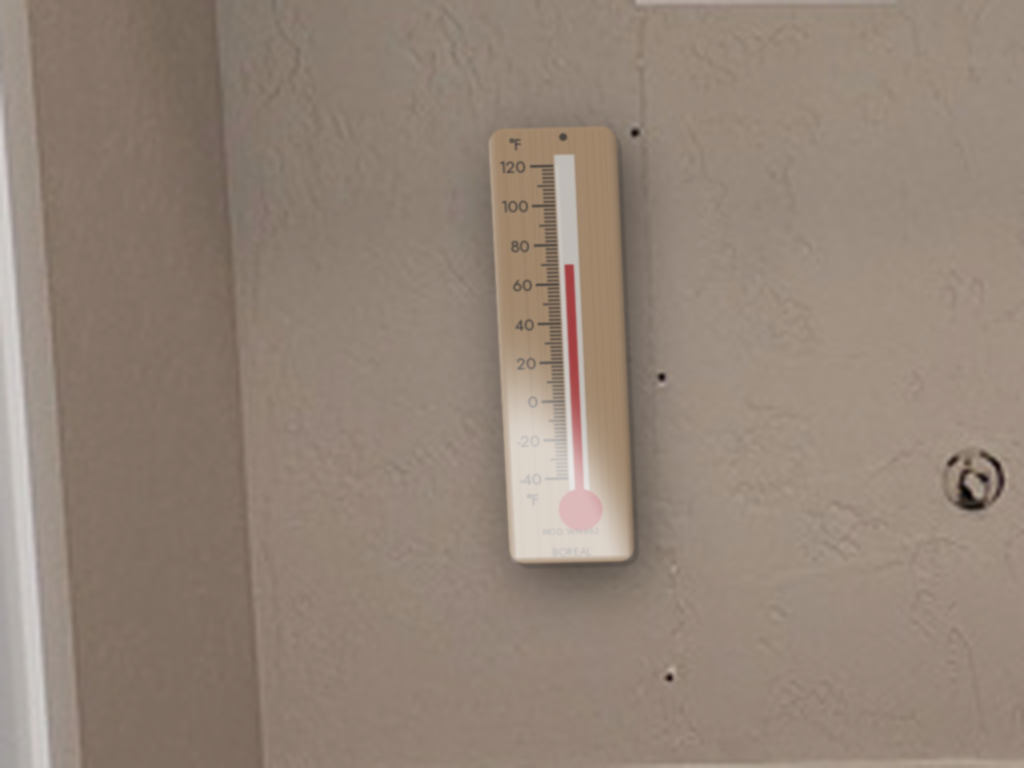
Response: {"value": 70, "unit": "°F"}
